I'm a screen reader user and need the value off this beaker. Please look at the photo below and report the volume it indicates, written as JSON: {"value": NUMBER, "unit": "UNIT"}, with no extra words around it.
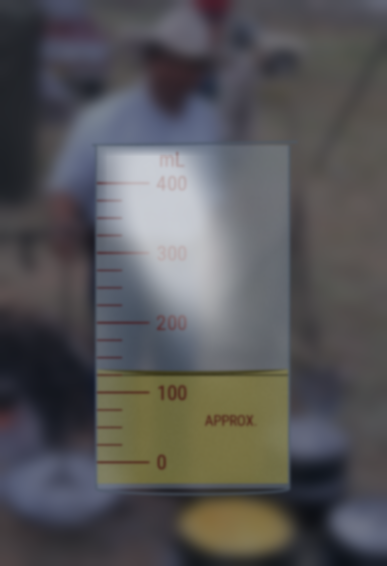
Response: {"value": 125, "unit": "mL"}
